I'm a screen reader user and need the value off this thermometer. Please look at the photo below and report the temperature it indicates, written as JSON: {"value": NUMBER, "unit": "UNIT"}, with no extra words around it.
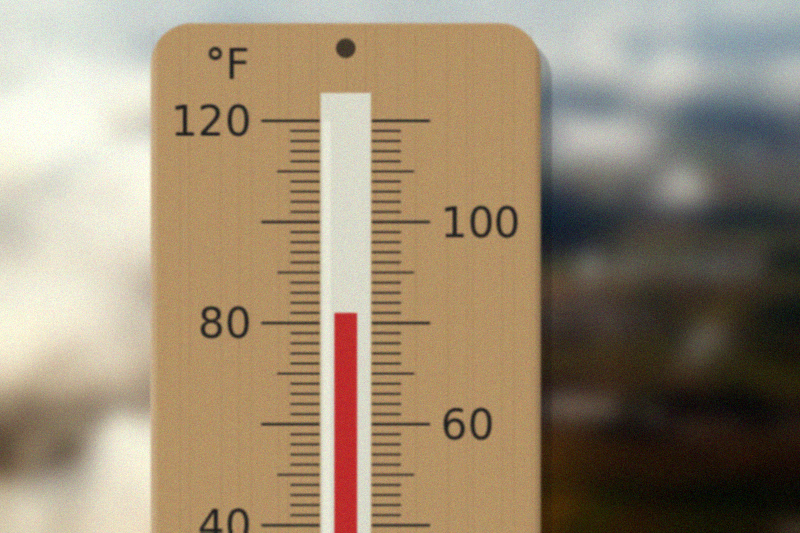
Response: {"value": 82, "unit": "°F"}
